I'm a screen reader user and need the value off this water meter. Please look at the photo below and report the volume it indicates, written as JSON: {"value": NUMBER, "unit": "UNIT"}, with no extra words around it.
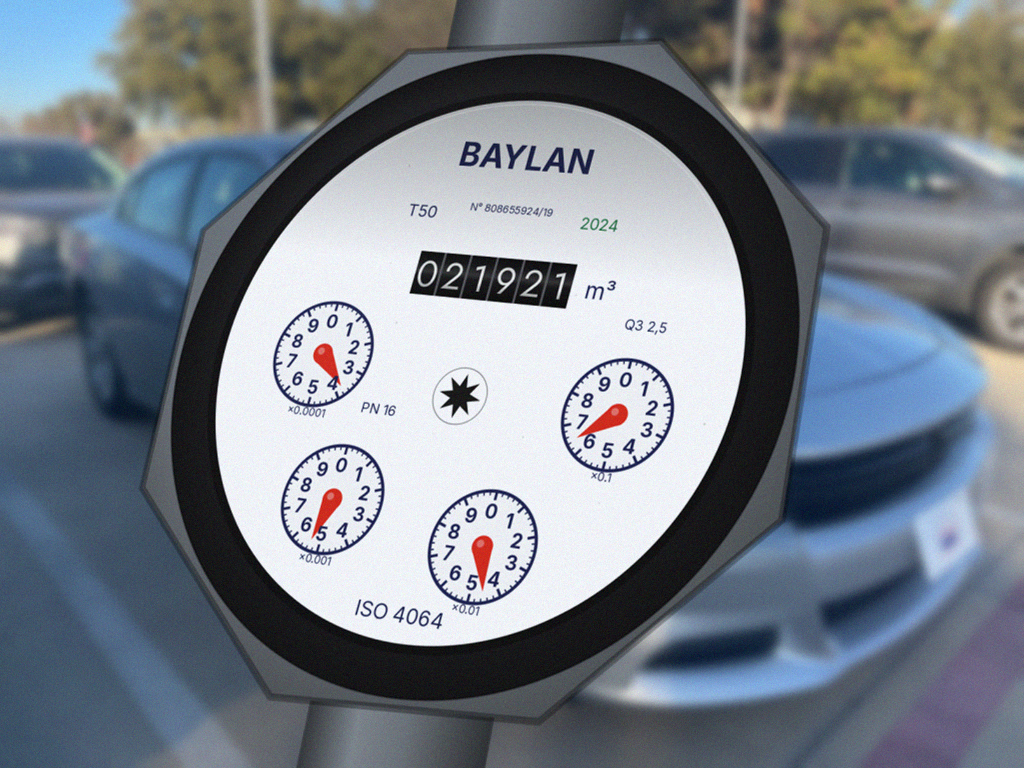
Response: {"value": 21921.6453, "unit": "m³"}
